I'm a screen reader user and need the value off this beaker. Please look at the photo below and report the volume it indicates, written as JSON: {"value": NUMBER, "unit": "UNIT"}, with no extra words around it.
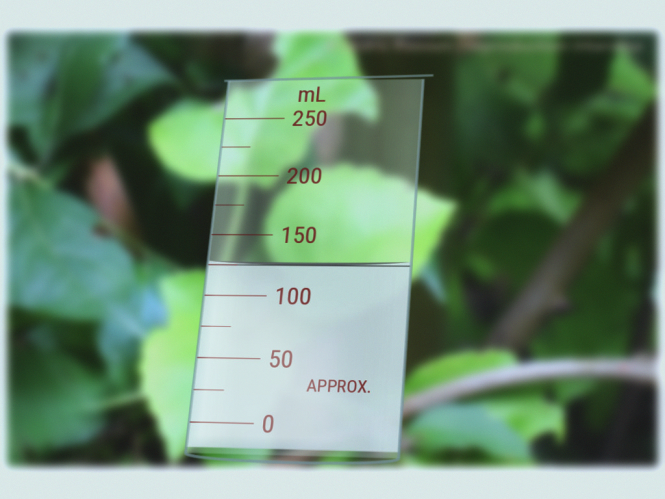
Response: {"value": 125, "unit": "mL"}
